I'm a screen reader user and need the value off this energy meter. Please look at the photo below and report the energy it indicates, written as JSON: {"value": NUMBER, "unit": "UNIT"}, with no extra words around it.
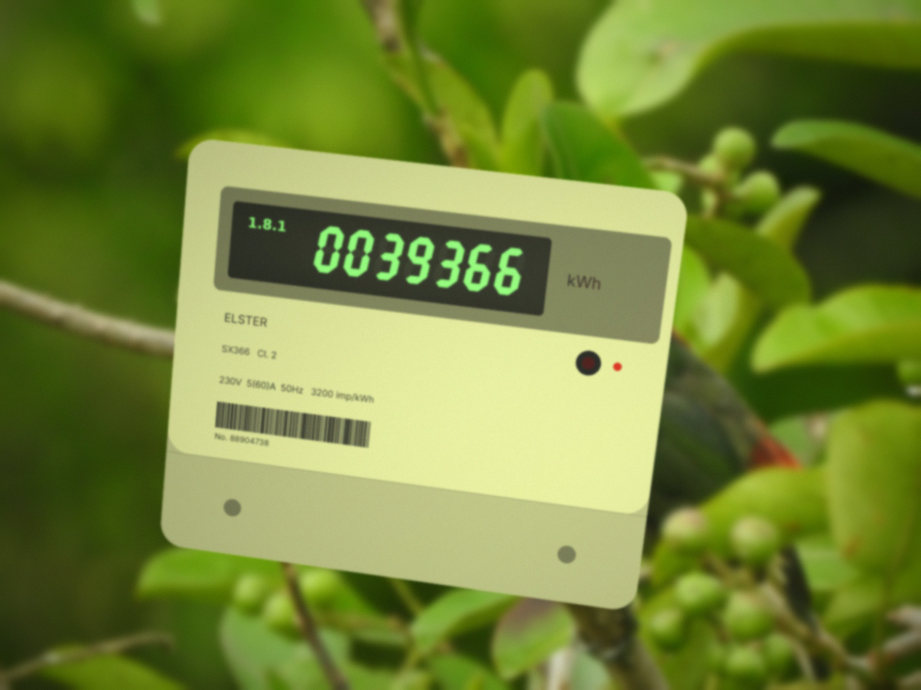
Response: {"value": 39366, "unit": "kWh"}
